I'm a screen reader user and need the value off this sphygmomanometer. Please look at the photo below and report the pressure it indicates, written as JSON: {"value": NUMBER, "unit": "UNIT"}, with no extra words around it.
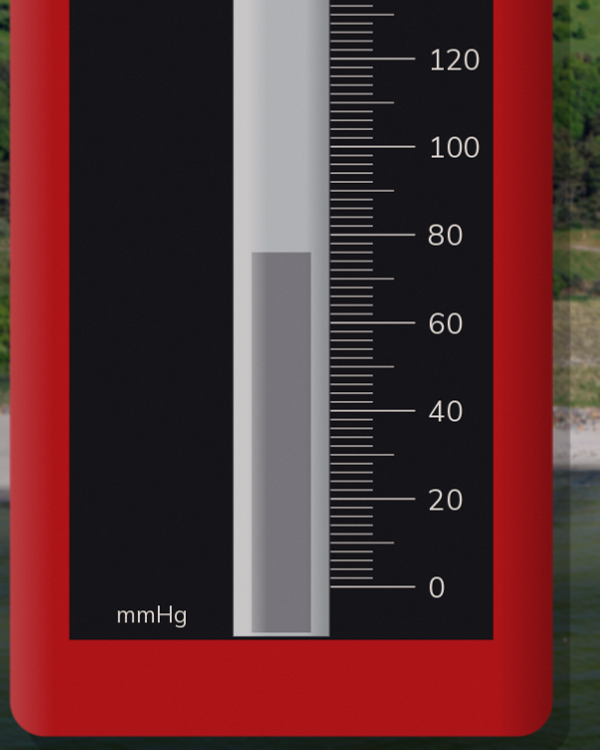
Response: {"value": 76, "unit": "mmHg"}
